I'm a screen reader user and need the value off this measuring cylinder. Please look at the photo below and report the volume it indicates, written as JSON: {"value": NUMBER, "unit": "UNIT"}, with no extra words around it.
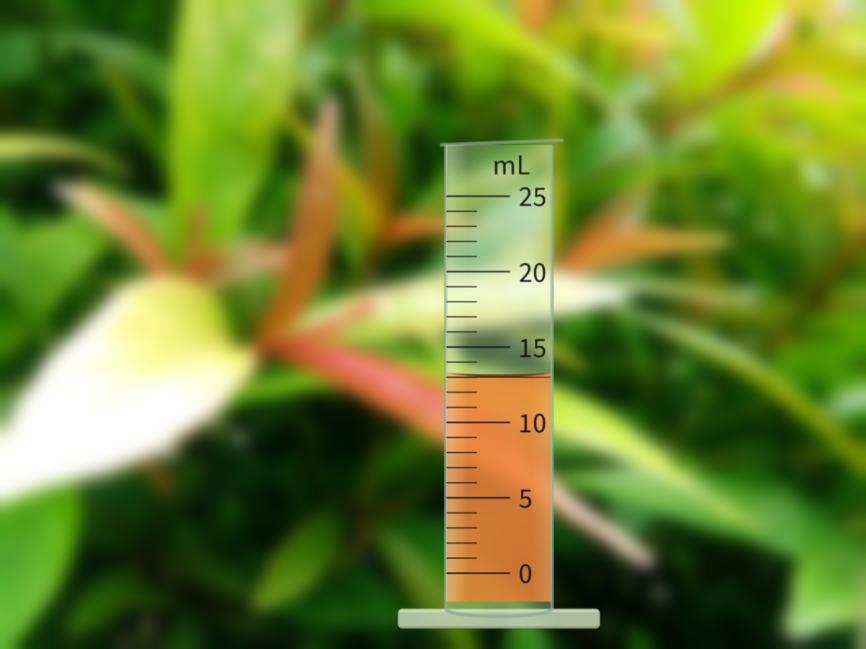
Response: {"value": 13, "unit": "mL"}
